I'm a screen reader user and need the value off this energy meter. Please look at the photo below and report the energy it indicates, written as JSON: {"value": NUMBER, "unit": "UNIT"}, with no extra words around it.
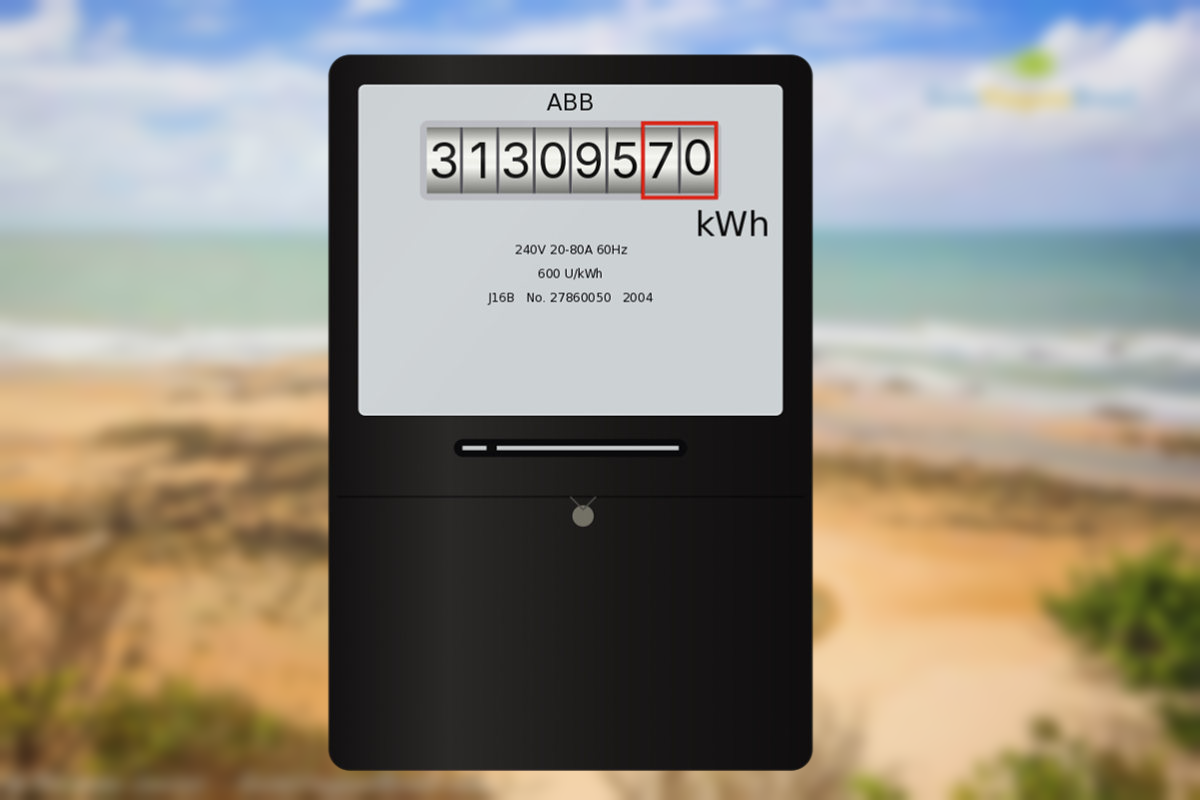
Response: {"value": 313095.70, "unit": "kWh"}
